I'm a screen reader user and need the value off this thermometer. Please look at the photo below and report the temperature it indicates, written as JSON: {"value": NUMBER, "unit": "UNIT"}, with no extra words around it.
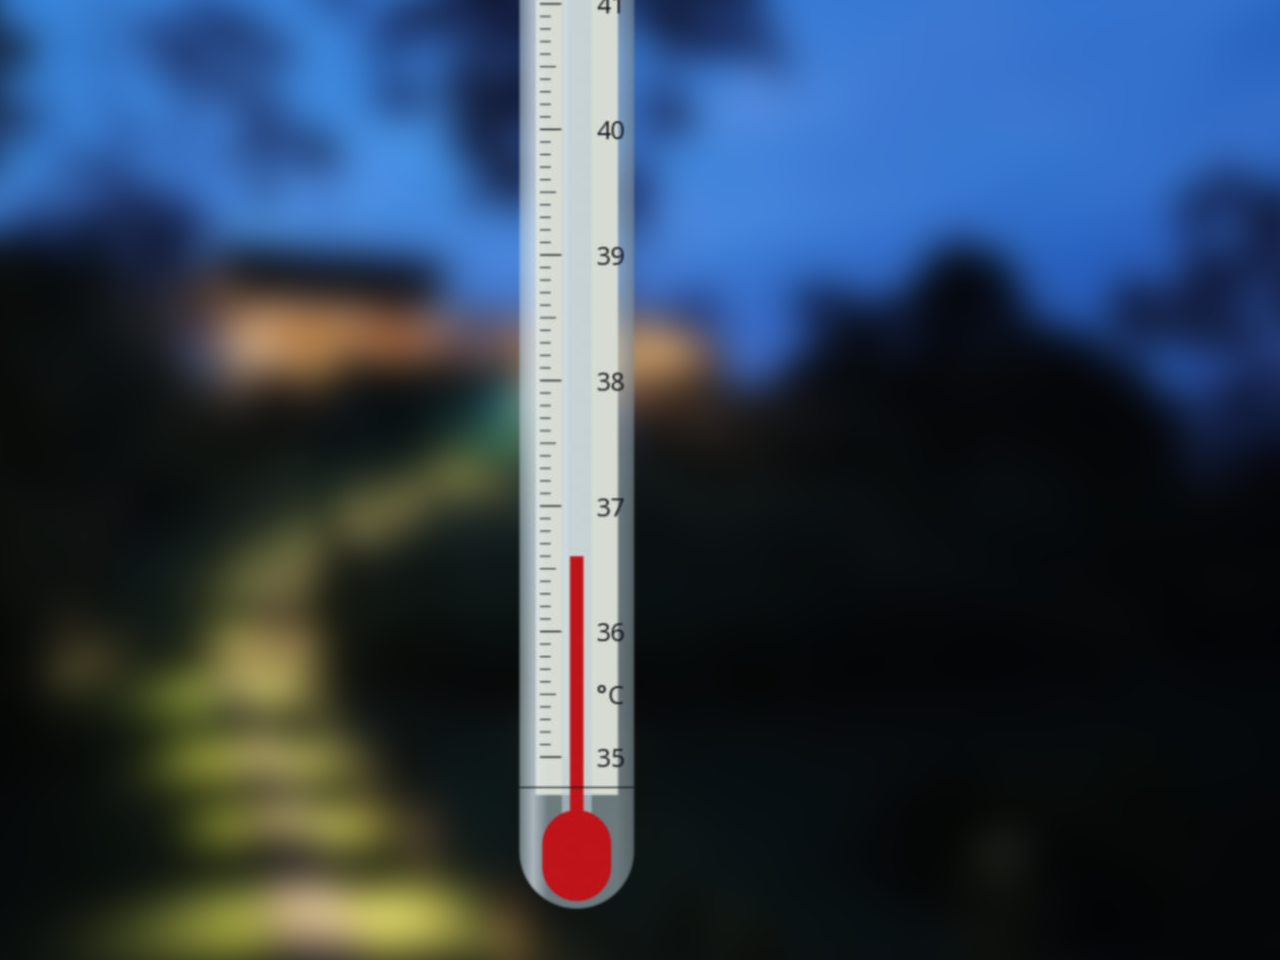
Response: {"value": 36.6, "unit": "°C"}
